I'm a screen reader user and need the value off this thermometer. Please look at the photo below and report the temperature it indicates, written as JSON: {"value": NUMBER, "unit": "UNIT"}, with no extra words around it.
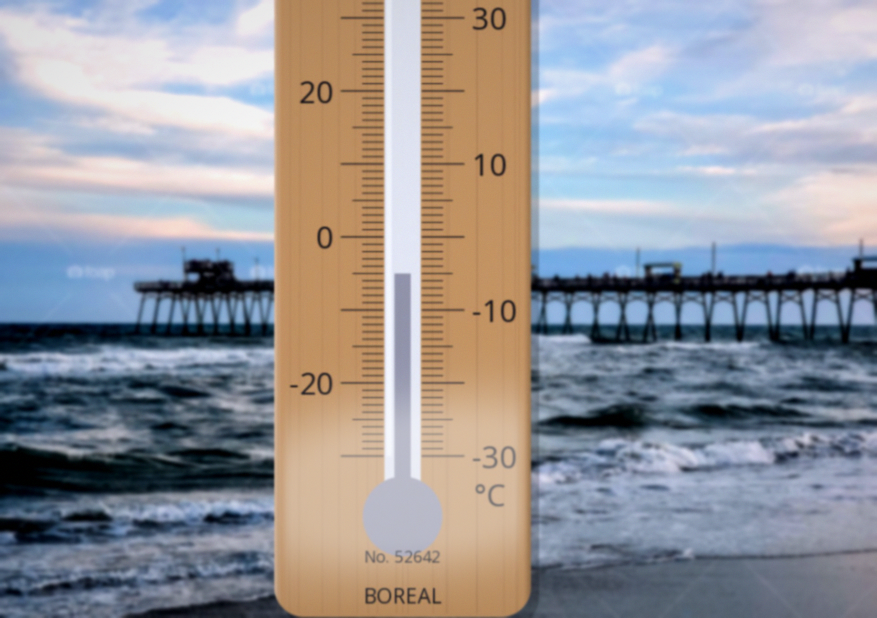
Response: {"value": -5, "unit": "°C"}
